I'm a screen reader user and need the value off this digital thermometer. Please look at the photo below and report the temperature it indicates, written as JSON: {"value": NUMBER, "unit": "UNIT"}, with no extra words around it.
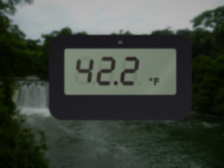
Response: {"value": 42.2, "unit": "°F"}
